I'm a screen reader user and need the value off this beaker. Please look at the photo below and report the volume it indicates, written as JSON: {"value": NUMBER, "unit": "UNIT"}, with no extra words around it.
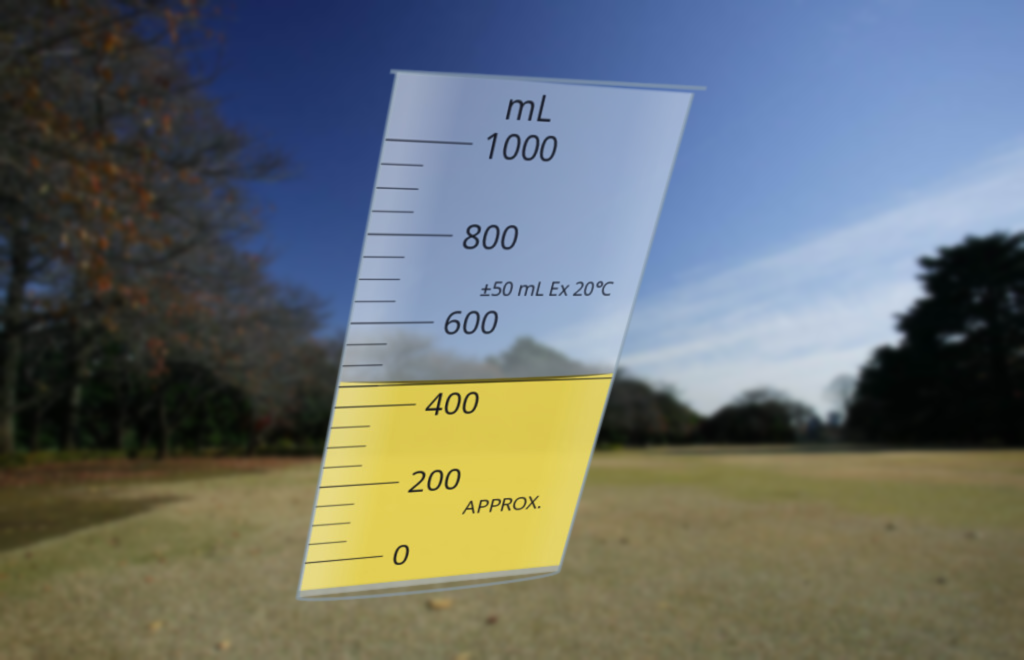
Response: {"value": 450, "unit": "mL"}
